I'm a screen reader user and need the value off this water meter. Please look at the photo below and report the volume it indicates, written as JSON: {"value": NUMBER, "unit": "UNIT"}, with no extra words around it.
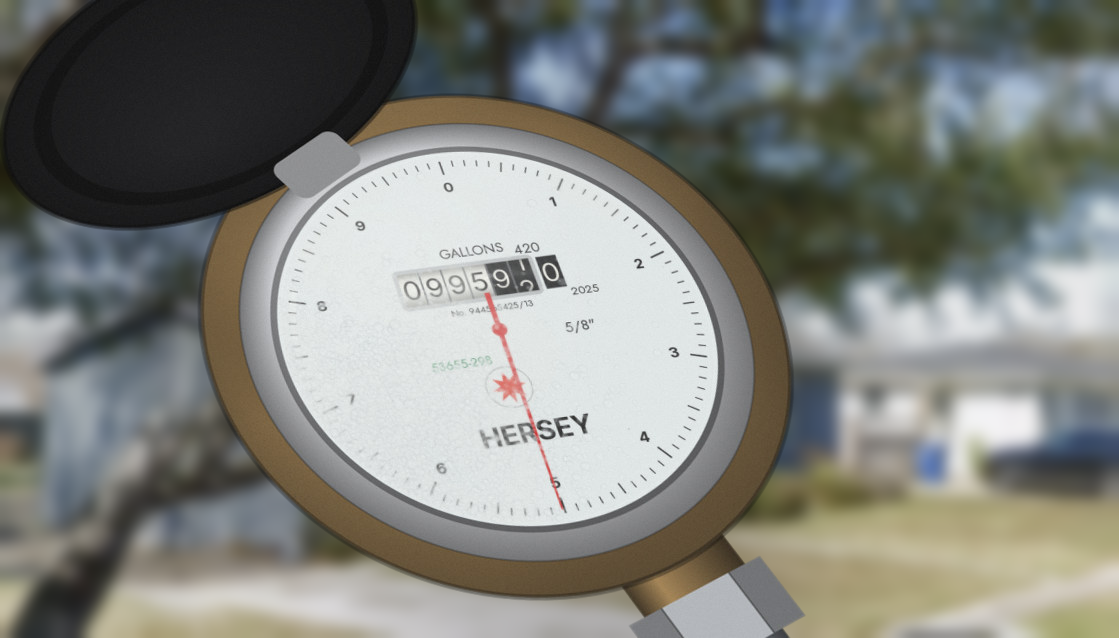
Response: {"value": 995915.0, "unit": "gal"}
